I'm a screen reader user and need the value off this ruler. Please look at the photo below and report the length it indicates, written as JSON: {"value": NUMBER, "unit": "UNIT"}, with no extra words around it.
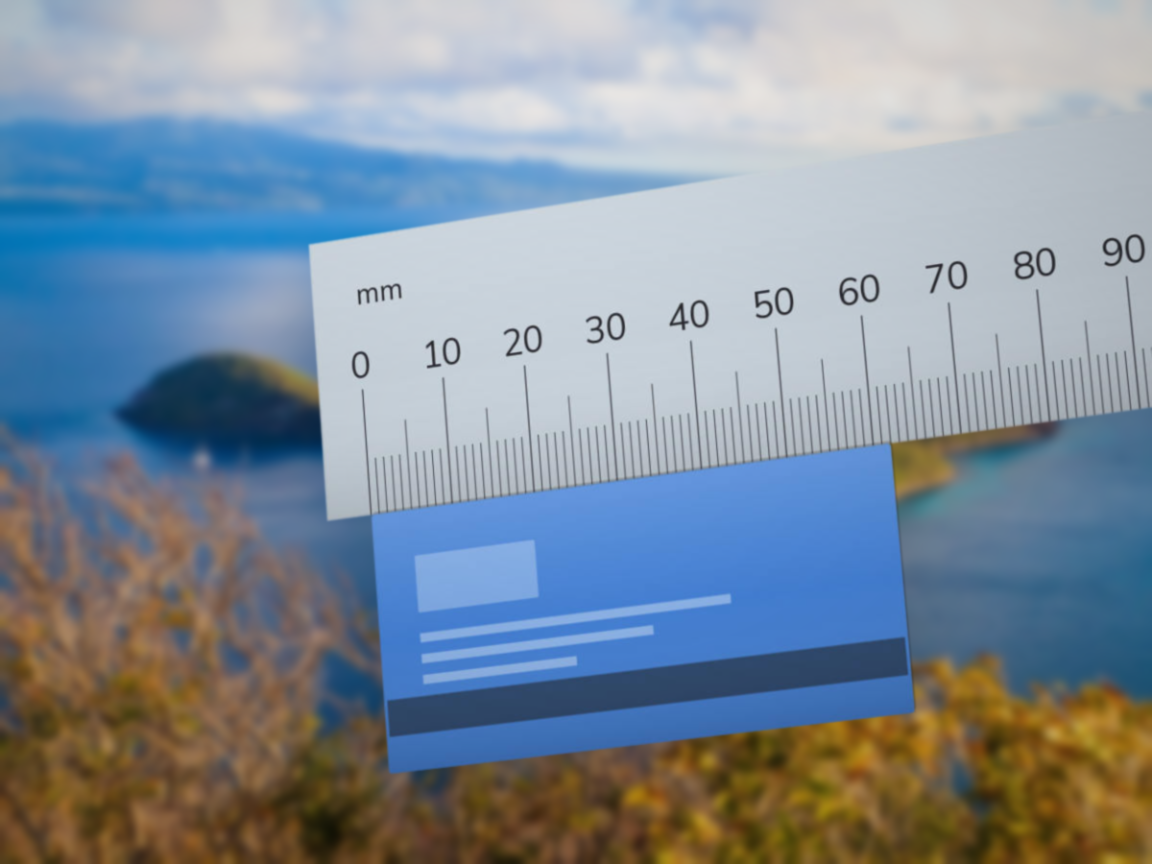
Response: {"value": 62, "unit": "mm"}
